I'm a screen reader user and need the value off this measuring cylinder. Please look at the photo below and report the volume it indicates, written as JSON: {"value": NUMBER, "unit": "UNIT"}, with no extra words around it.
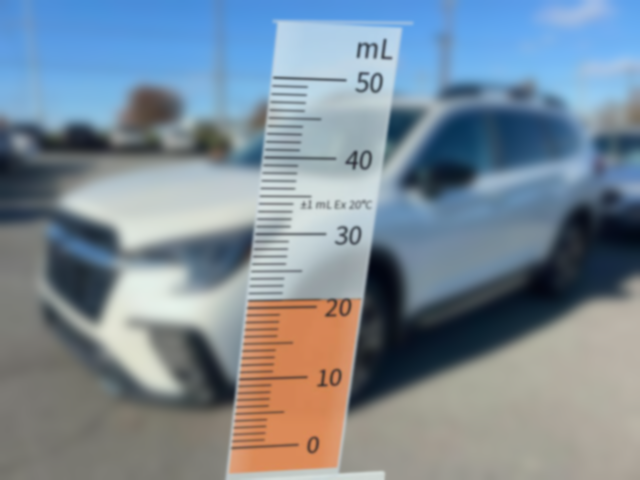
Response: {"value": 21, "unit": "mL"}
